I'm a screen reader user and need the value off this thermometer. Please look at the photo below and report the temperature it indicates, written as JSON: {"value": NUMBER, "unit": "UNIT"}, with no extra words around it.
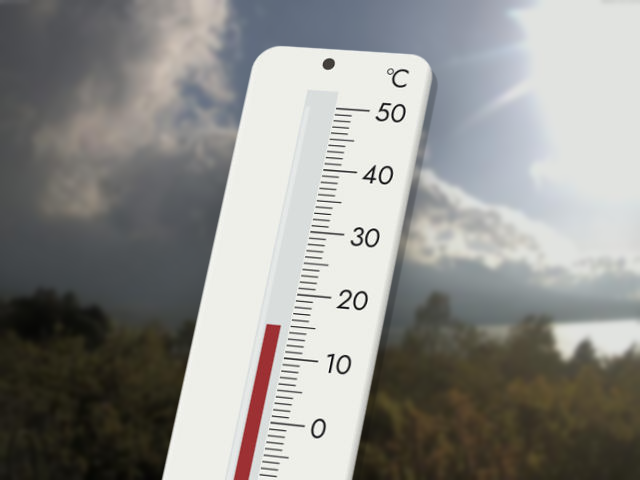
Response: {"value": 15, "unit": "°C"}
